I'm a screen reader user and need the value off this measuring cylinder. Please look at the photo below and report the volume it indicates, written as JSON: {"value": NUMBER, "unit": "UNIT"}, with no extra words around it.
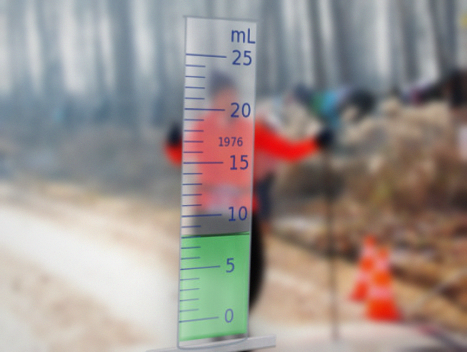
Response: {"value": 8, "unit": "mL"}
